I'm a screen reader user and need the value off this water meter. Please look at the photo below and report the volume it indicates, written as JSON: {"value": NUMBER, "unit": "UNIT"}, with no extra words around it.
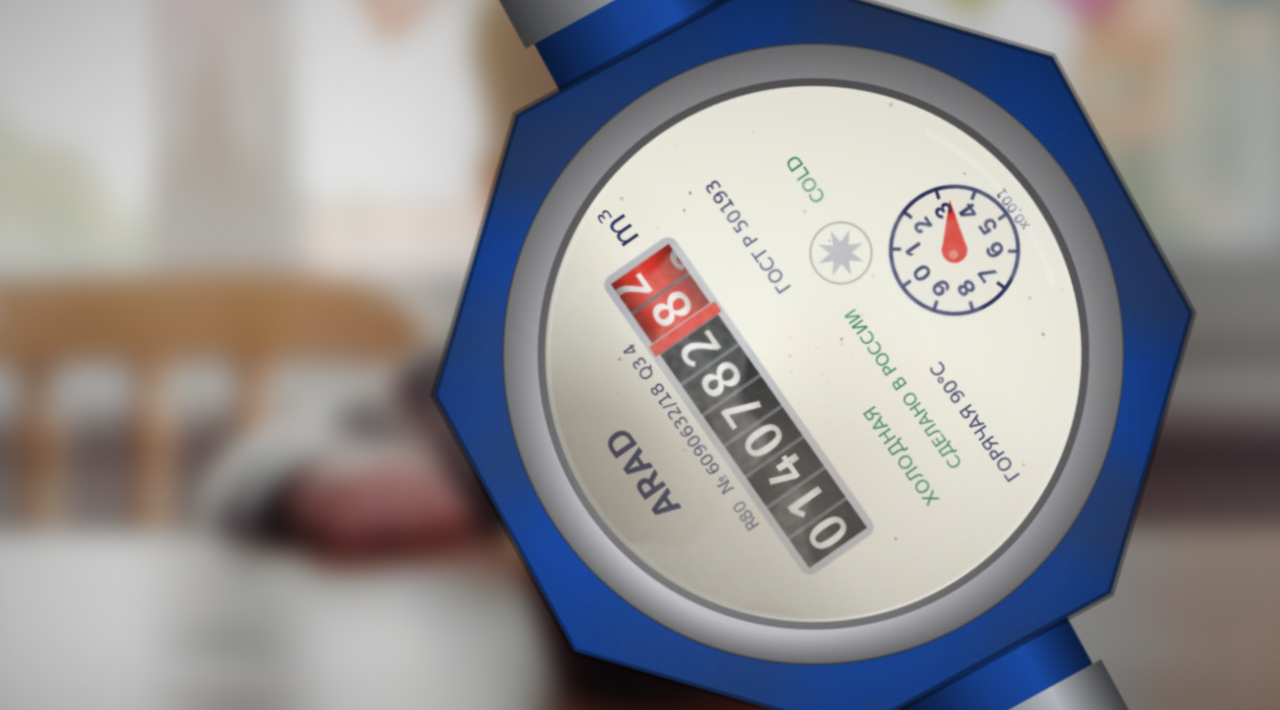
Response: {"value": 140782.823, "unit": "m³"}
